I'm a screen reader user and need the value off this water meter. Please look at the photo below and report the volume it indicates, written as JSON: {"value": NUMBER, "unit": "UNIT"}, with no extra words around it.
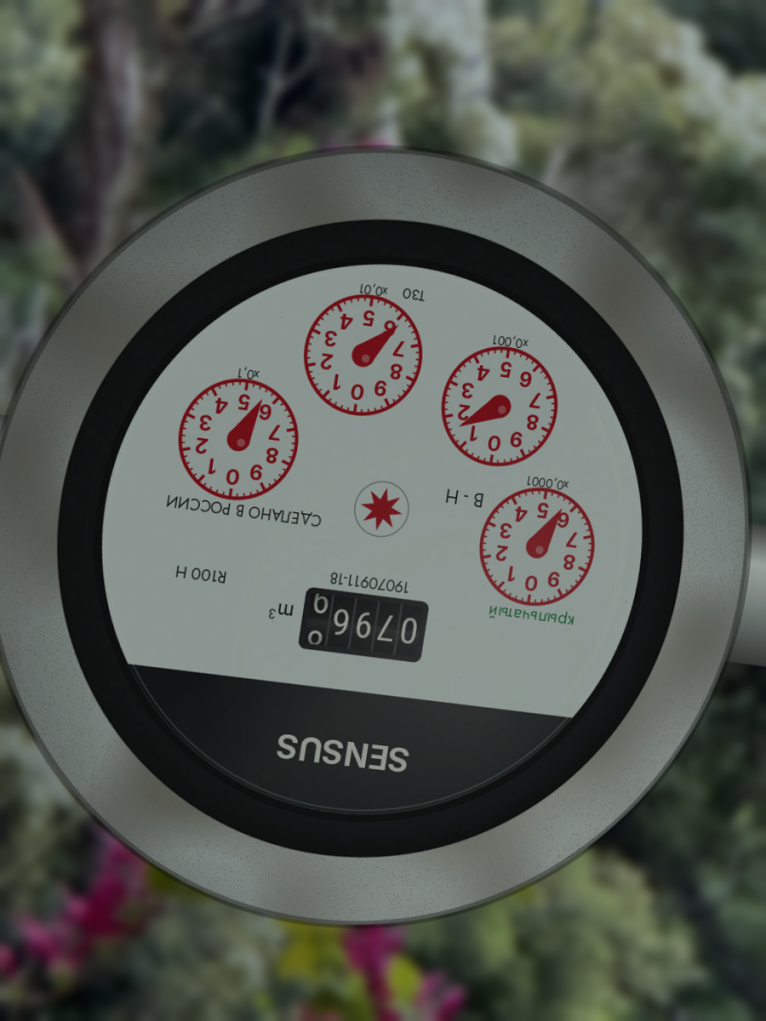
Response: {"value": 7968.5615, "unit": "m³"}
